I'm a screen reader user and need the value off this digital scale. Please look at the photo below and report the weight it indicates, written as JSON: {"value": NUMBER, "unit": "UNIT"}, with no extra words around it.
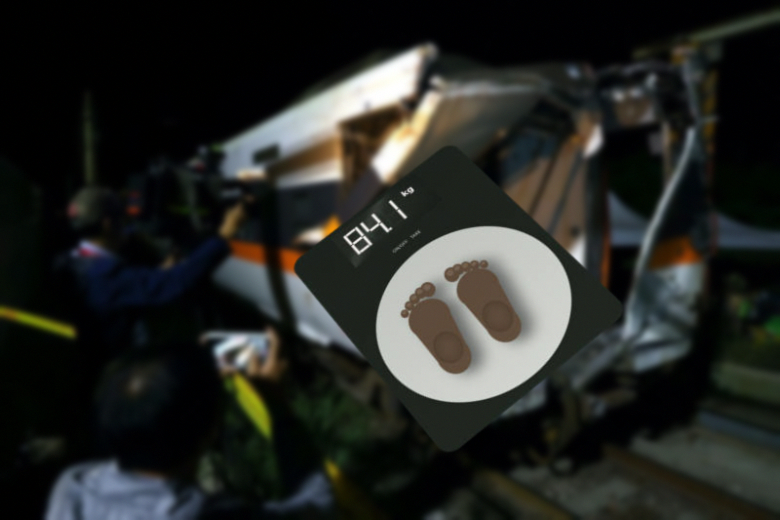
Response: {"value": 84.1, "unit": "kg"}
